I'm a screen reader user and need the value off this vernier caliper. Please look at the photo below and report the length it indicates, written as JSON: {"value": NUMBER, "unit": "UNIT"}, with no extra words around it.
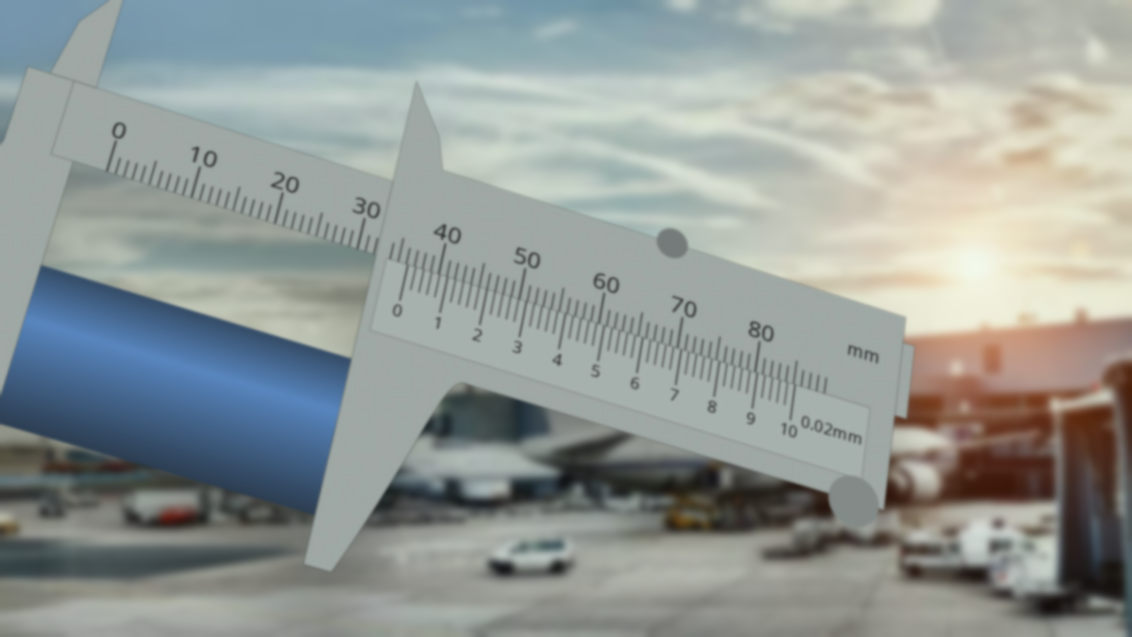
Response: {"value": 36.2, "unit": "mm"}
